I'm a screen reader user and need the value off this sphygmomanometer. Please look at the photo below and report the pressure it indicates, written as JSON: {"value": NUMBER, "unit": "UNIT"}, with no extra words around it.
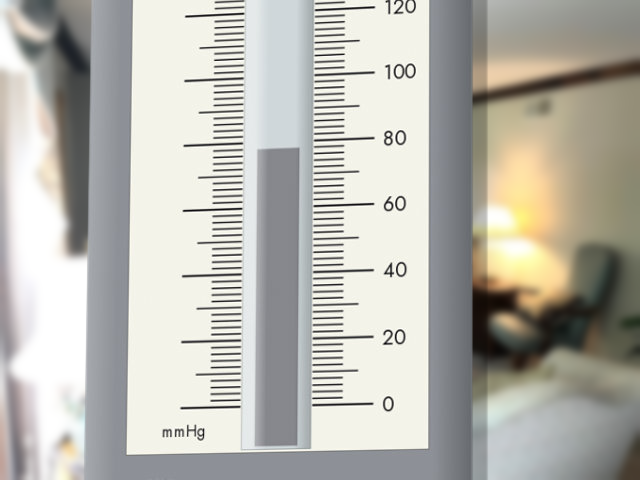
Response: {"value": 78, "unit": "mmHg"}
